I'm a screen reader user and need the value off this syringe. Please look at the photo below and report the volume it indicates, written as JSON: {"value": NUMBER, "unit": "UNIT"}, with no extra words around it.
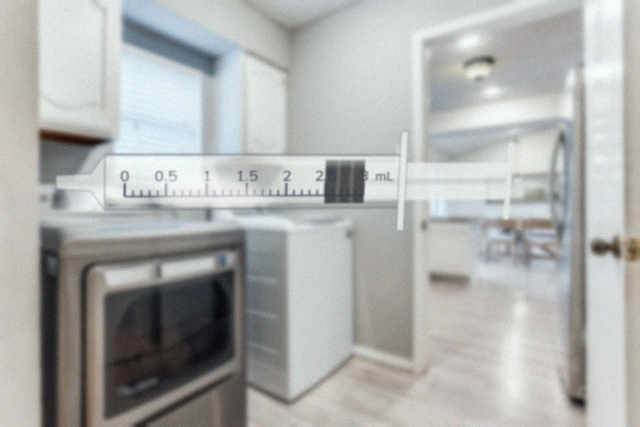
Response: {"value": 2.5, "unit": "mL"}
